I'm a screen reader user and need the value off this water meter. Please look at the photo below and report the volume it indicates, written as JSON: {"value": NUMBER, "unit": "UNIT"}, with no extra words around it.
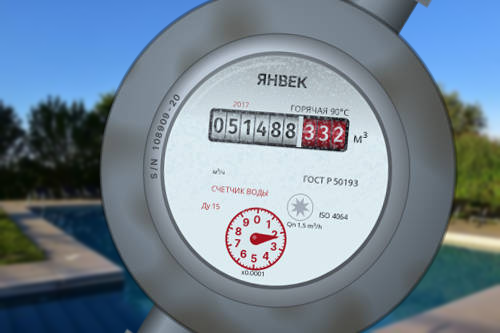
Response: {"value": 51488.3322, "unit": "m³"}
